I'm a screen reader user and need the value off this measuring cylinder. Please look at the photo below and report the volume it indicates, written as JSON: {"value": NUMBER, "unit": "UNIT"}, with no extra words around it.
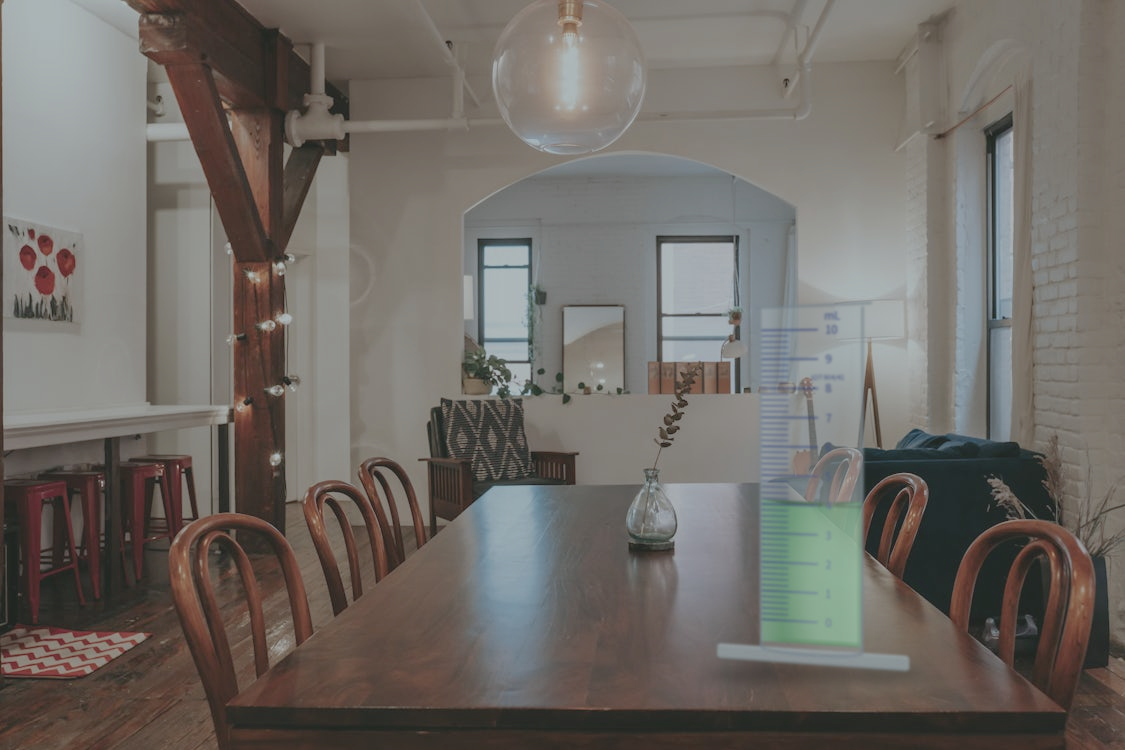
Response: {"value": 4, "unit": "mL"}
